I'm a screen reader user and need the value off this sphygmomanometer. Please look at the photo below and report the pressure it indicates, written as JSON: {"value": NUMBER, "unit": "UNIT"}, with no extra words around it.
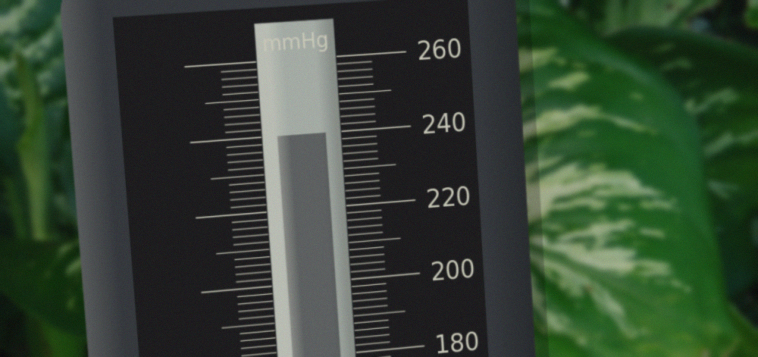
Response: {"value": 240, "unit": "mmHg"}
